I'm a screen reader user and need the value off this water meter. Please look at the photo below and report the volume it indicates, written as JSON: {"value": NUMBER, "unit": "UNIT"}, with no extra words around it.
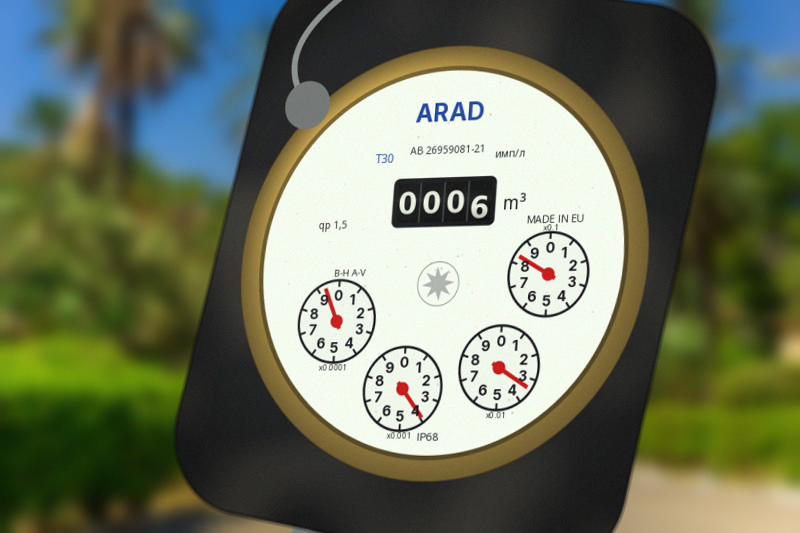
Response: {"value": 5.8339, "unit": "m³"}
